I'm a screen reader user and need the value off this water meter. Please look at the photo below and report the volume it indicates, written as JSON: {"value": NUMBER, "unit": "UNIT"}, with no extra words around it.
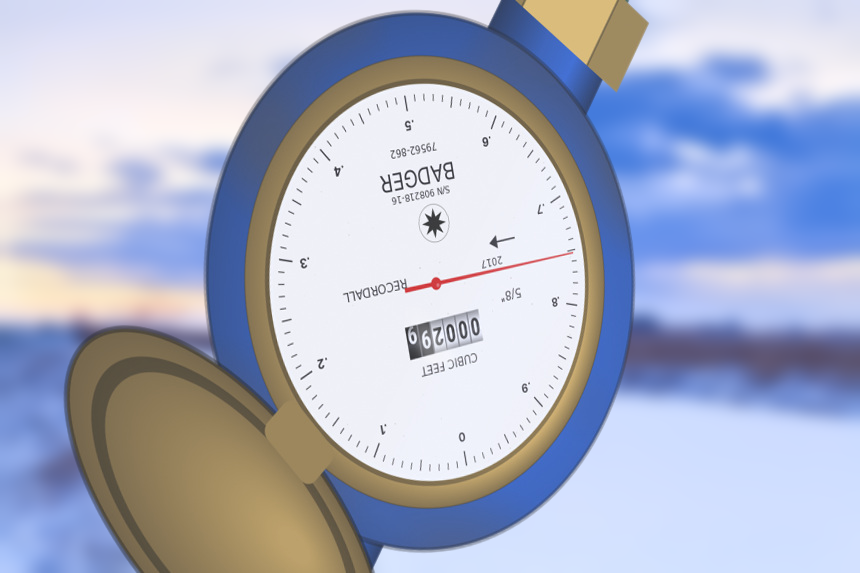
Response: {"value": 298.75, "unit": "ft³"}
